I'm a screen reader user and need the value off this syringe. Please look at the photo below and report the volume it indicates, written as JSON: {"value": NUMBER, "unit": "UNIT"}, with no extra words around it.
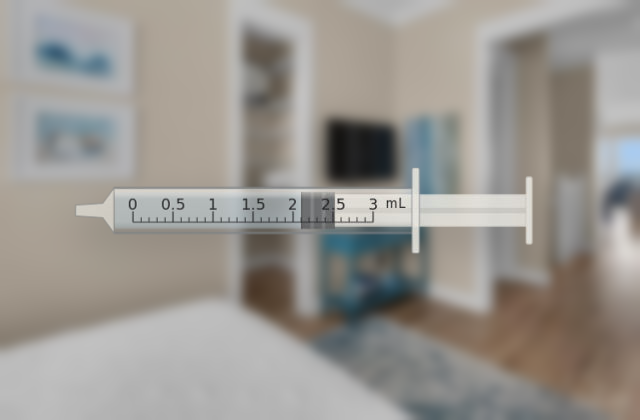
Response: {"value": 2.1, "unit": "mL"}
